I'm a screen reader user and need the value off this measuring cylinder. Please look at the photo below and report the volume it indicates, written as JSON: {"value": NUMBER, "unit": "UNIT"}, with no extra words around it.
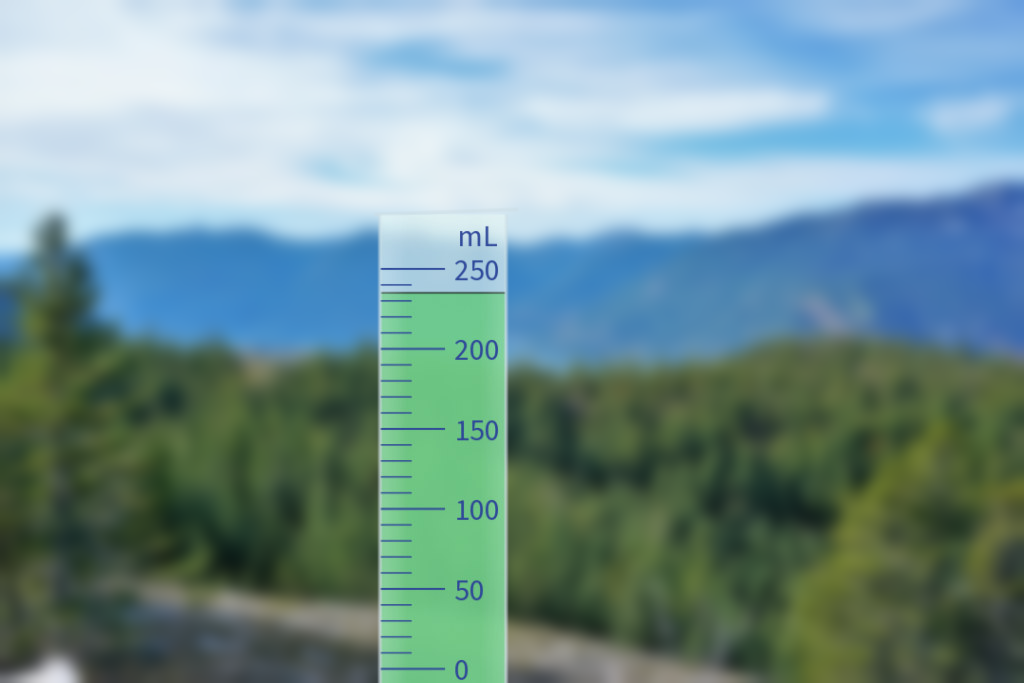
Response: {"value": 235, "unit": "mL"}
